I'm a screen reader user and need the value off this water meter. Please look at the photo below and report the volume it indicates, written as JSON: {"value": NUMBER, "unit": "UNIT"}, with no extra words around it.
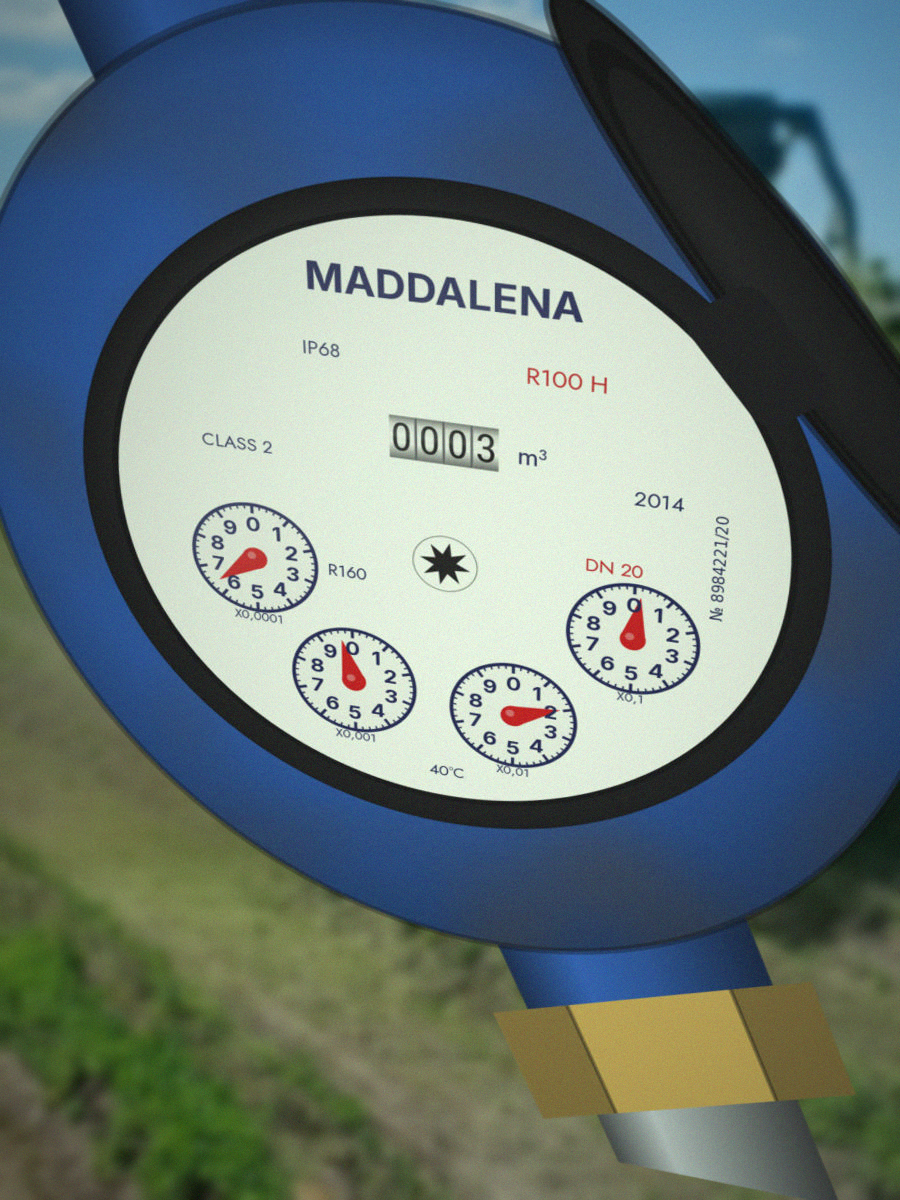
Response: {"value": 3.0196, "unit": "m³"}
